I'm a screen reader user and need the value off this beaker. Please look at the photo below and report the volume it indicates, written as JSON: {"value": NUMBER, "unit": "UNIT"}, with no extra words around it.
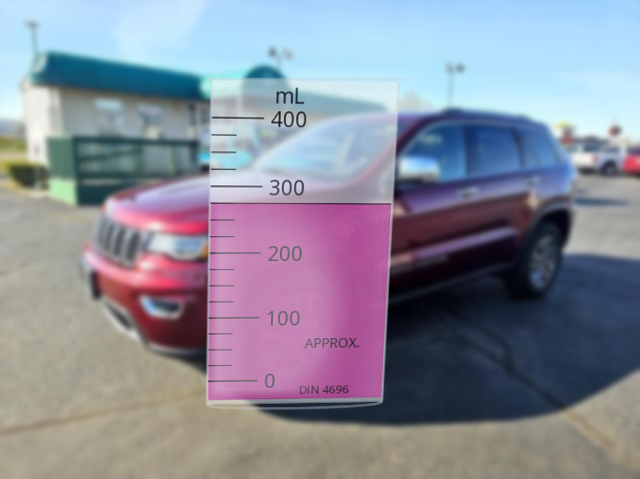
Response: {"value": 275, "unit": "mL"}
